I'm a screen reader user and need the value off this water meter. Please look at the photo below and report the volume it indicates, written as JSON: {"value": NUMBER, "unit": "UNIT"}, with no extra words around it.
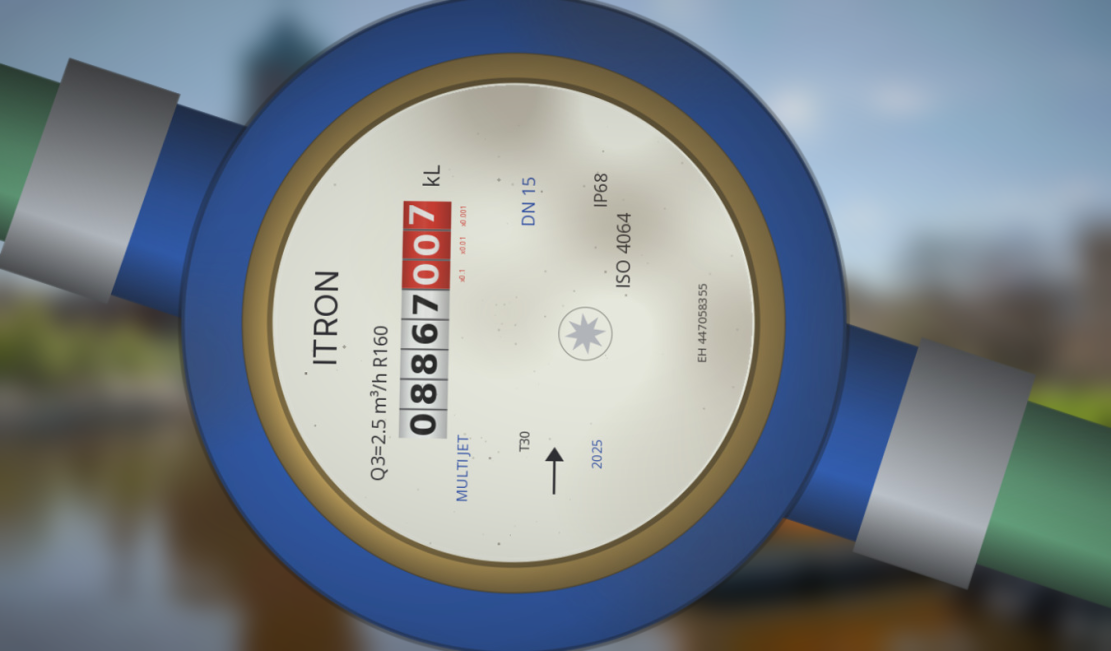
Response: {"value": 8867.007, "unit": "kL"}
